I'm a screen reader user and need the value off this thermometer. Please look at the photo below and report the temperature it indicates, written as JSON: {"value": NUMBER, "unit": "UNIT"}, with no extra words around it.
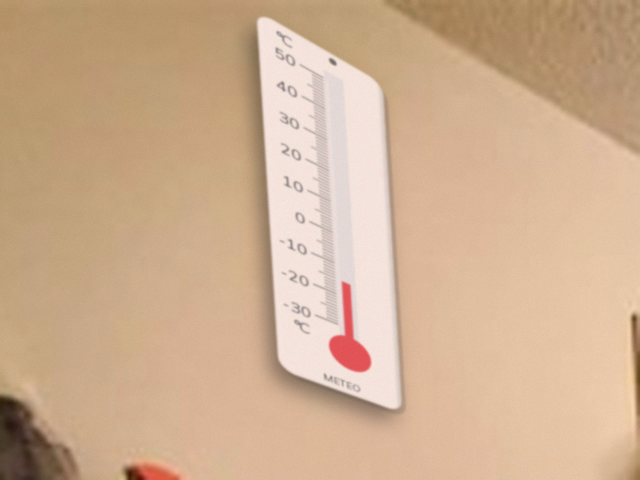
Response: {"value": -15, "unit": "°C"}
